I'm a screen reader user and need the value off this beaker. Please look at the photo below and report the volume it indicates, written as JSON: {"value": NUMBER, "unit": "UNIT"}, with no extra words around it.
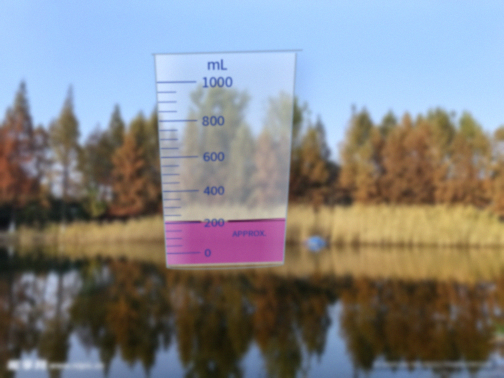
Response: {"value": 200, "unit": "mL"}
